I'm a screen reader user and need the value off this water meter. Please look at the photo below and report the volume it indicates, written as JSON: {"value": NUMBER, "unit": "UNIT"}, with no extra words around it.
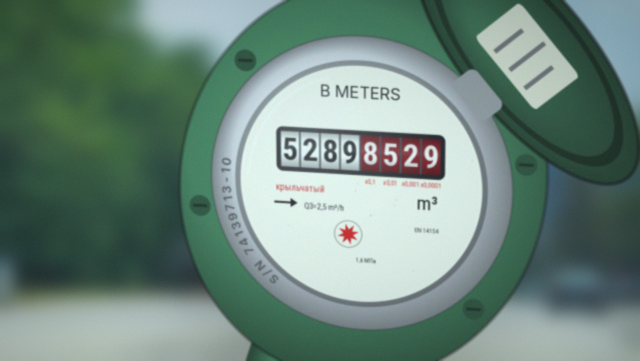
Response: {"value": 5289.8529, "unit": "m³"}
